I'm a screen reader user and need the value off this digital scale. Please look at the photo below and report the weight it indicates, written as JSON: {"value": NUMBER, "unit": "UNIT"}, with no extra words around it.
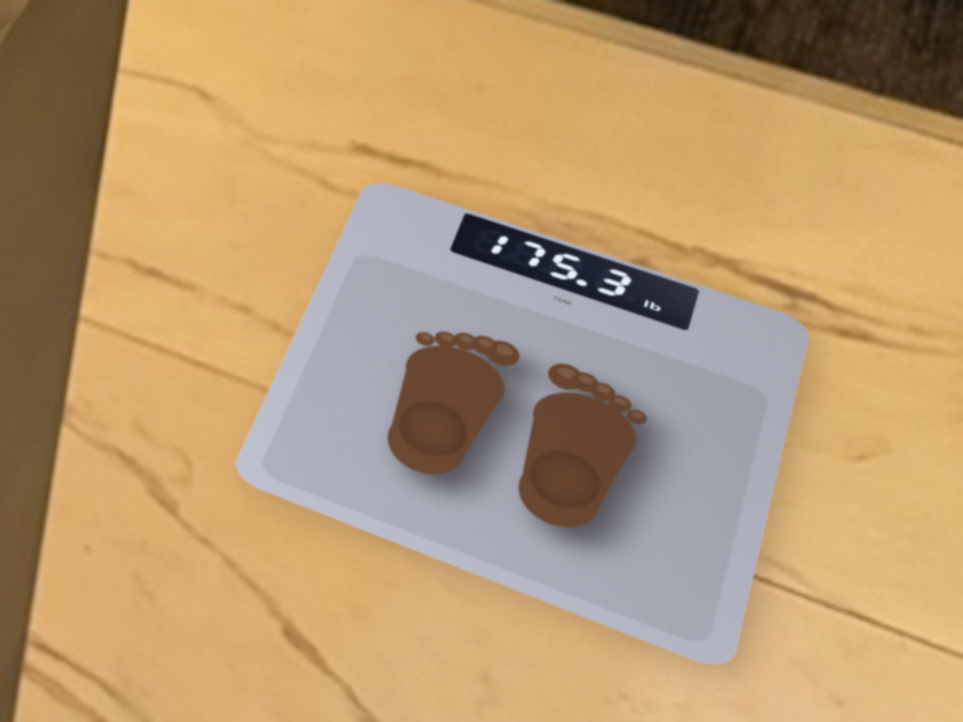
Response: {"value": 175.3, "unit": "lb"}
